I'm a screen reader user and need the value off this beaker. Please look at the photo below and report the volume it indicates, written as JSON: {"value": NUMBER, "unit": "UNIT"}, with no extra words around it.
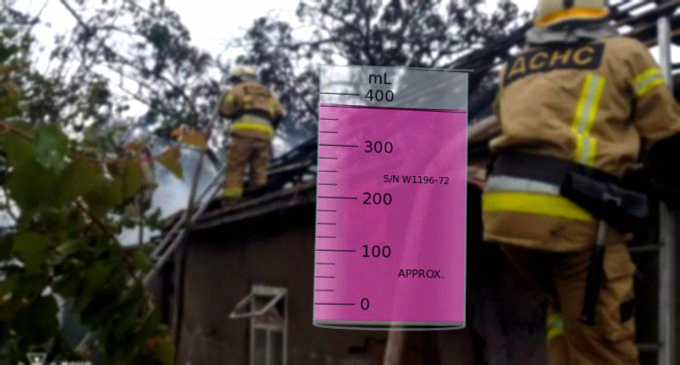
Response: {"value": 375, "unit": "mL"}
